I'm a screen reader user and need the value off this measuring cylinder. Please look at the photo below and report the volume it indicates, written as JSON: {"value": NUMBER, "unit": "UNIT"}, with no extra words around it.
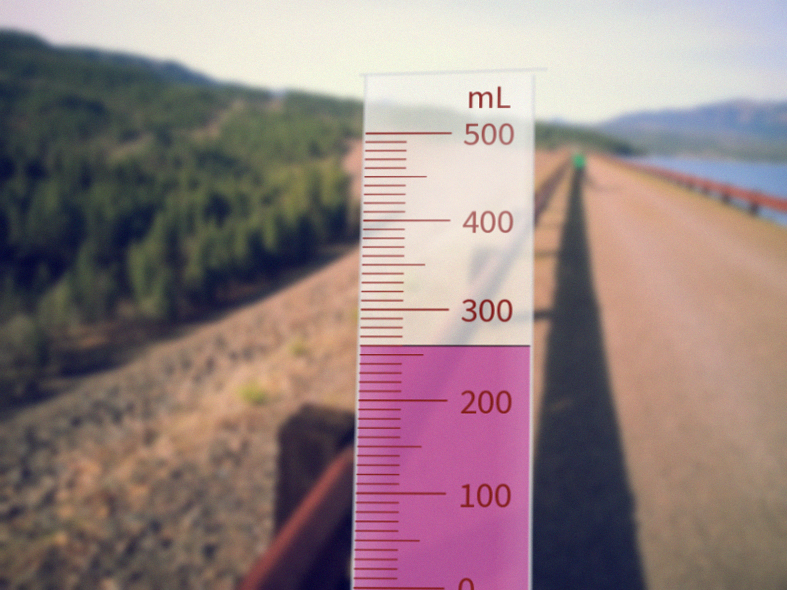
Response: {"value": 260, "unit": "mL"}
